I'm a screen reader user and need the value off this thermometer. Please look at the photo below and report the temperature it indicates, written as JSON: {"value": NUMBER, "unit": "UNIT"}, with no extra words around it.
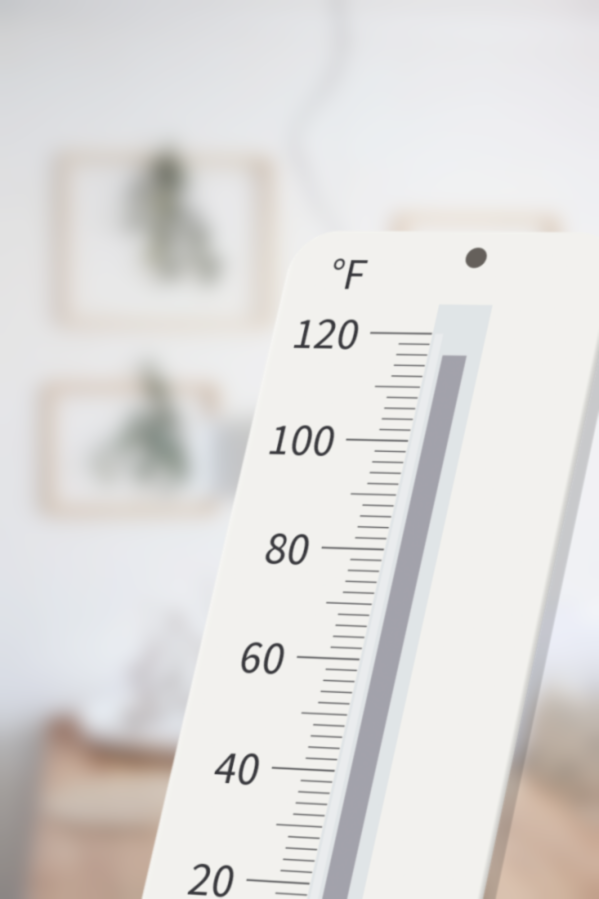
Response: {"value": 116, "unit": "°F"}
